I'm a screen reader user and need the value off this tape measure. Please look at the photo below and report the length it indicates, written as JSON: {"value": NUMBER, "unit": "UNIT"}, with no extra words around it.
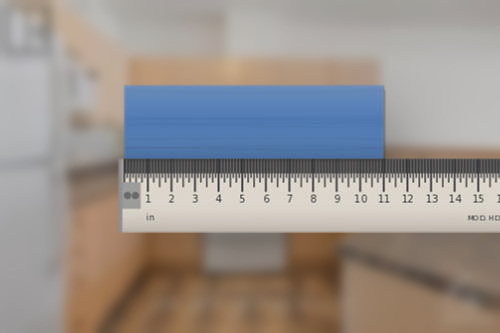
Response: {"value": 11, "unit": "in"}
